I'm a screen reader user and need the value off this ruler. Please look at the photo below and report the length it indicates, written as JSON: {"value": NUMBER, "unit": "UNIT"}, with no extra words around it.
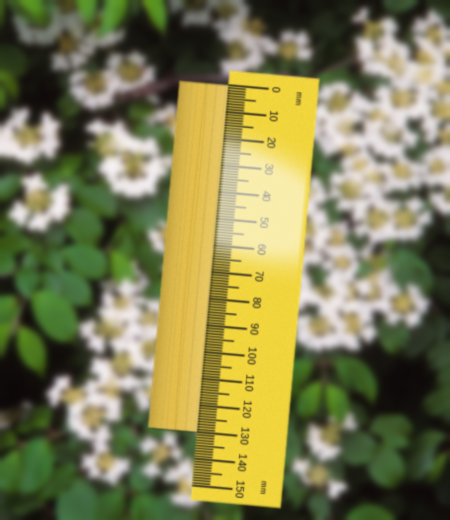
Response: {"value": 130, "unit": "mm"}
